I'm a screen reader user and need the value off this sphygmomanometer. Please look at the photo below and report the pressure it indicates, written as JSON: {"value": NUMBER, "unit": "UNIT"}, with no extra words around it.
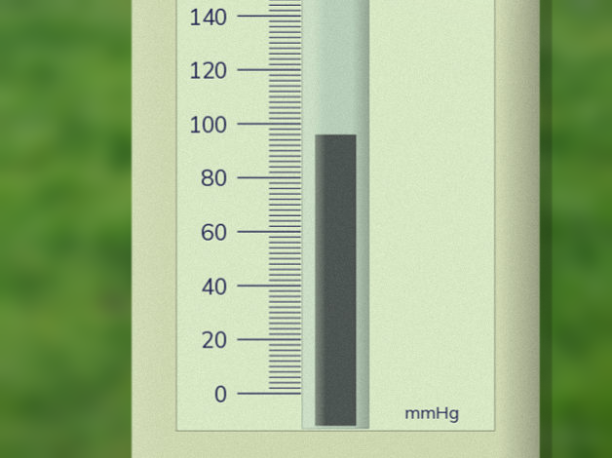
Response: {"value": 96, "unit": "mmHg"}
